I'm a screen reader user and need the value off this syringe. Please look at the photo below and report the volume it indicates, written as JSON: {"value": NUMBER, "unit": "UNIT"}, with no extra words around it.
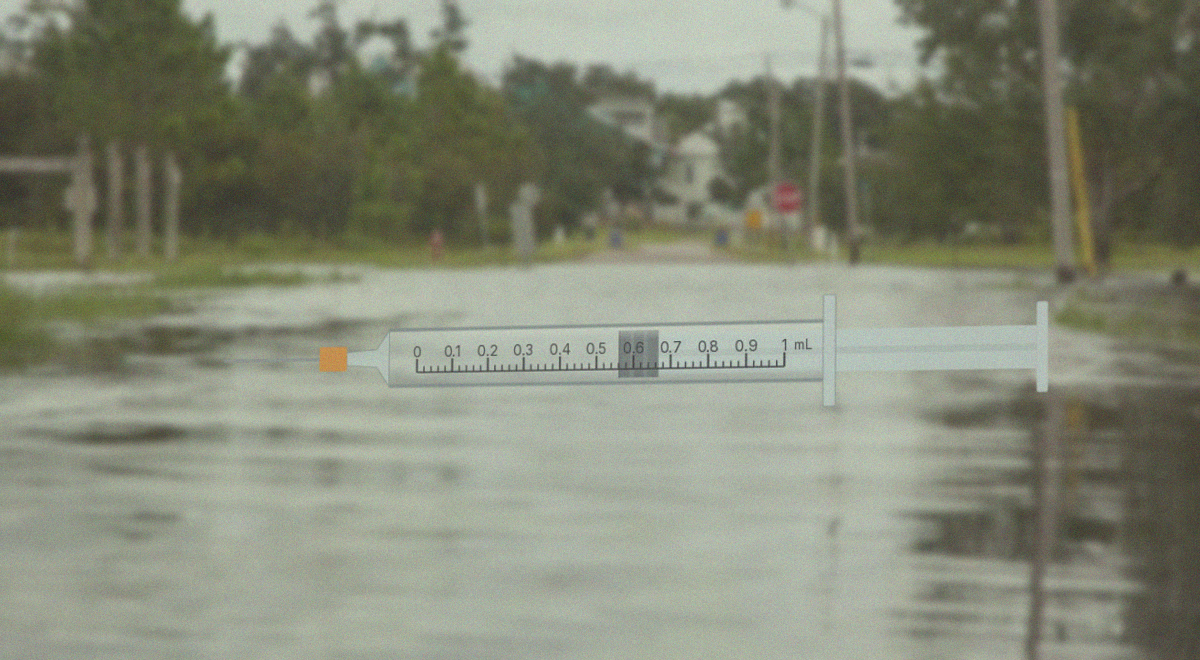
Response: {"value": 0.56, "unit": "mL"}
